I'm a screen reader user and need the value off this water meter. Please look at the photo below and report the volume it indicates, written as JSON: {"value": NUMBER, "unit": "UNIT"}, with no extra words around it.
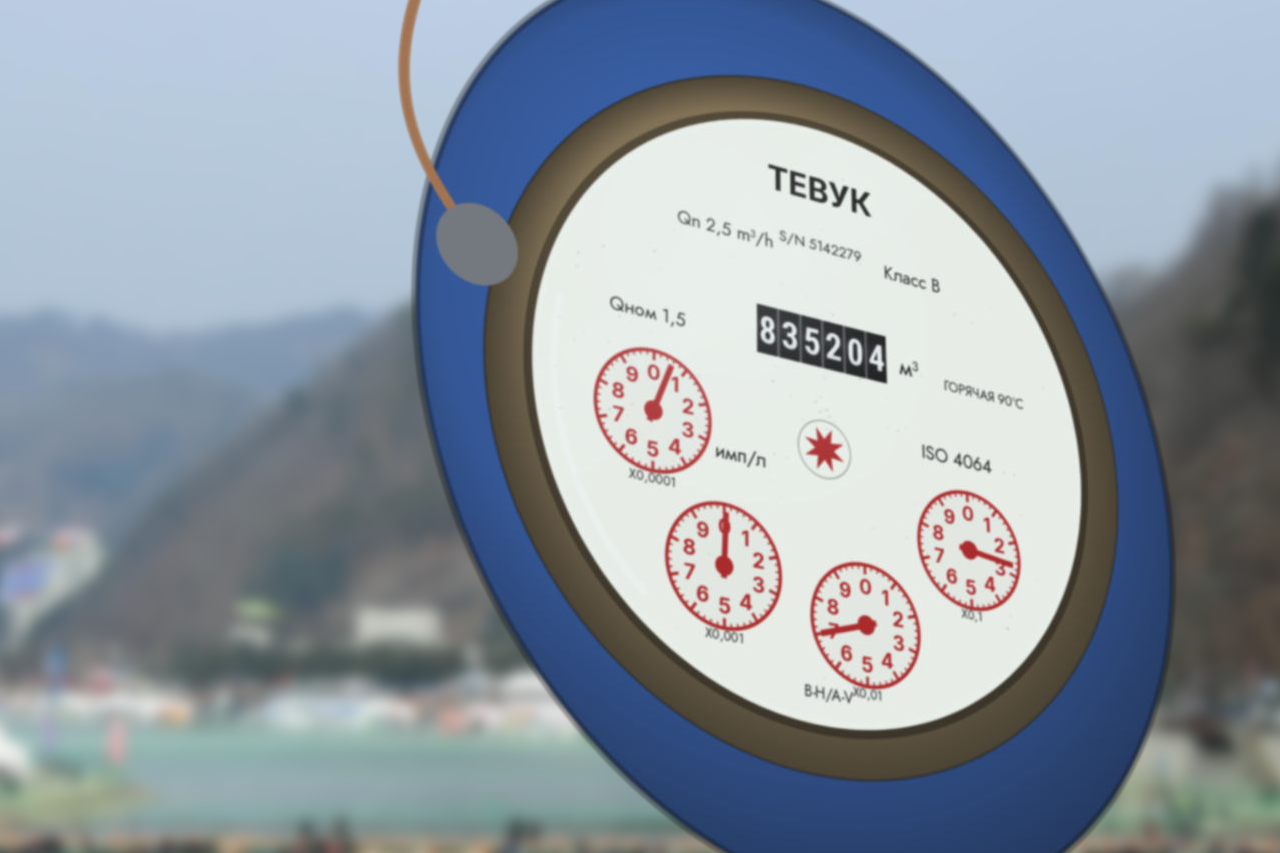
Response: {"value": 835204.2700, "unit": "m³"}
